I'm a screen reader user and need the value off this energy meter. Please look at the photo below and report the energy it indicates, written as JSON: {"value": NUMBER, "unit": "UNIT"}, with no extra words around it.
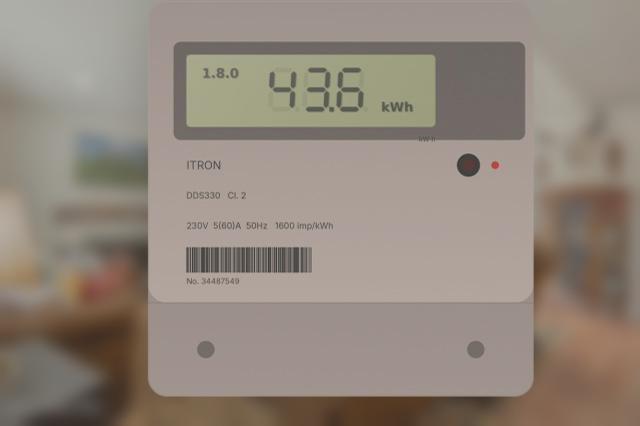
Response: {"value": 43.6, "unit": "kWh"}
